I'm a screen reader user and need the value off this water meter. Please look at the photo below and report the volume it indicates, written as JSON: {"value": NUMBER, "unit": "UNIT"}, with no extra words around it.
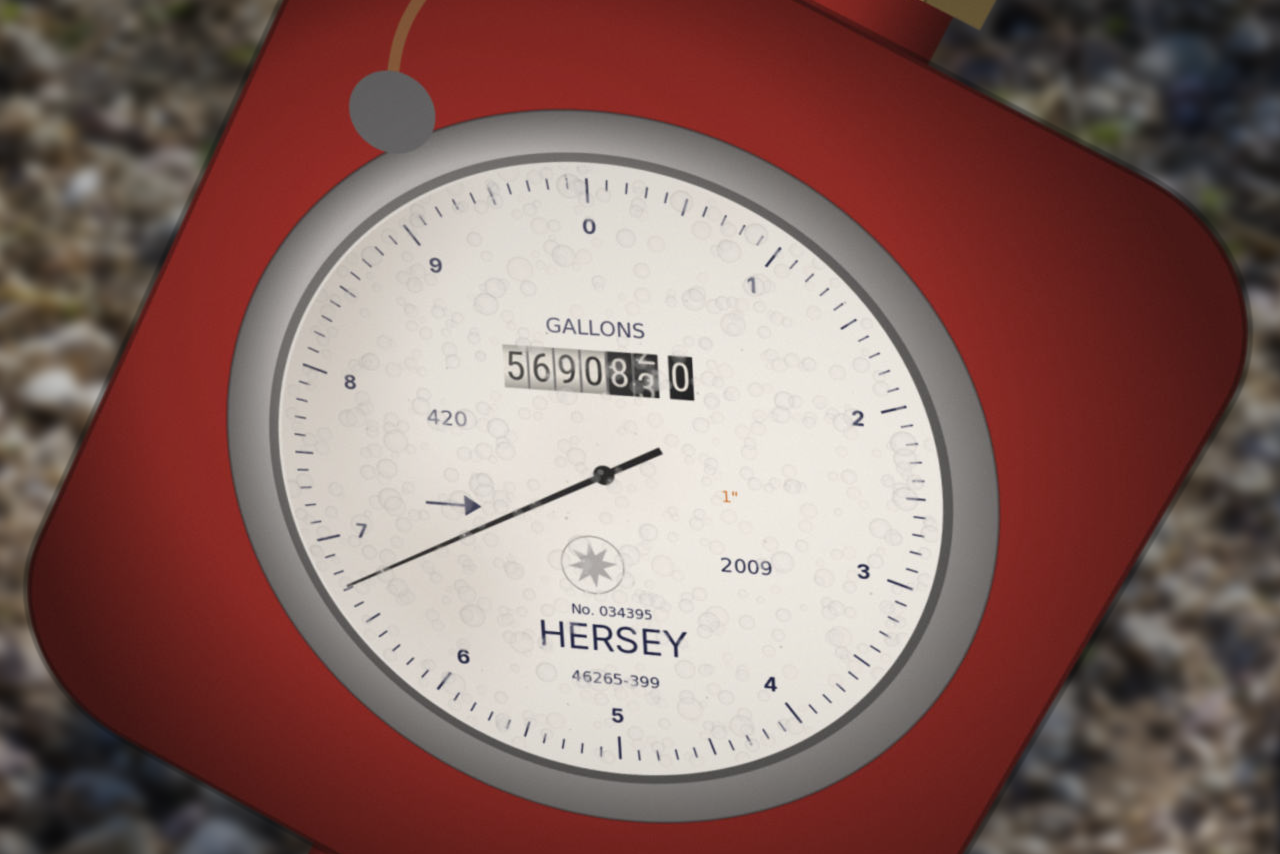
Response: {"value": 5690826.7, "unit": "gal"}
